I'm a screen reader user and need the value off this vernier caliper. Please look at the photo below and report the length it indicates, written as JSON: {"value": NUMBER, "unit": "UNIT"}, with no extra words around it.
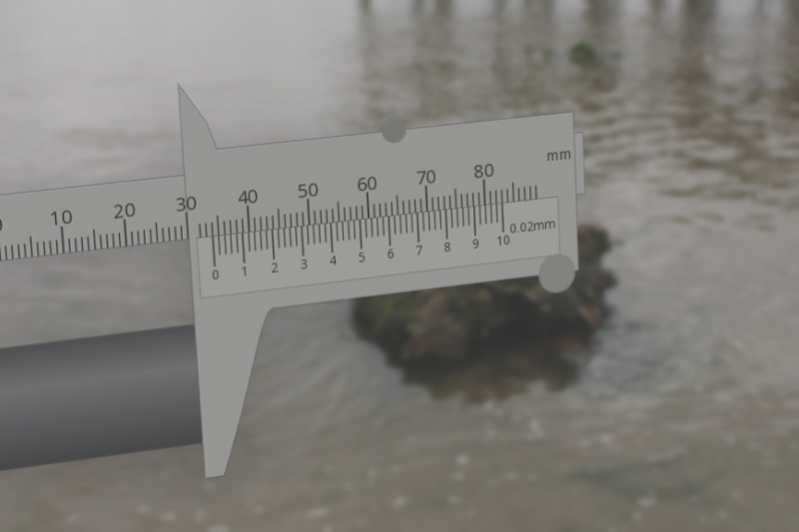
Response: {"value": 34.0, "unit": "mm"}
